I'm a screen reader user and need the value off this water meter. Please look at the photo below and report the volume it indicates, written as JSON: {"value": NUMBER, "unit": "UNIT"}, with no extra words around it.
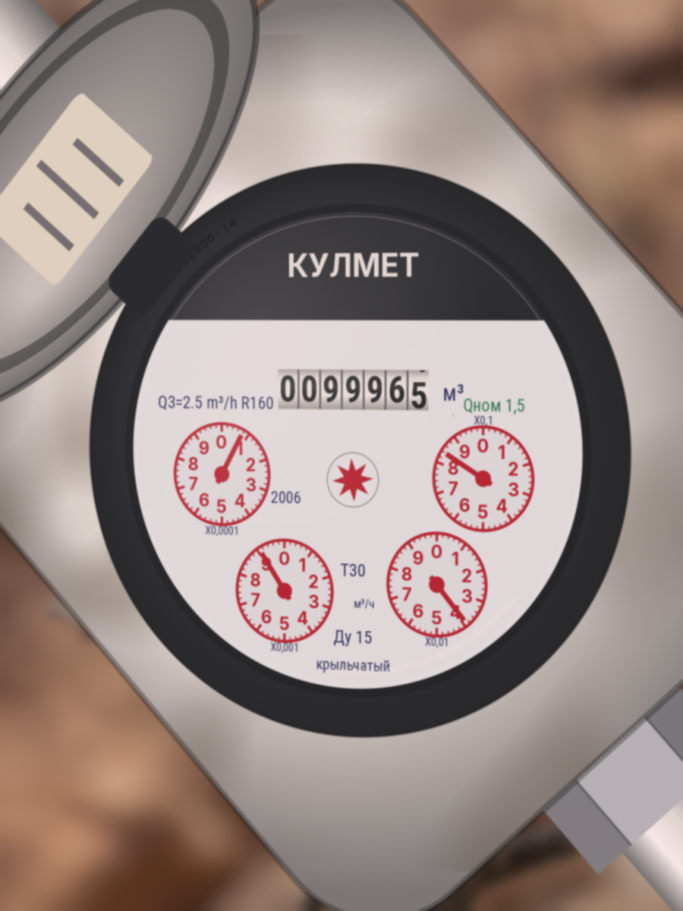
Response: {"value": 99964.8390, "unit": "m³"}
